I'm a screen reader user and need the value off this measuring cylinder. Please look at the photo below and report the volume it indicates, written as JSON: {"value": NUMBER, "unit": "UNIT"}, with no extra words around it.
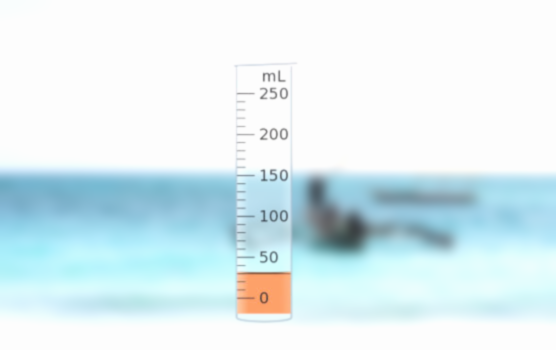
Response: {"value": 30, "unit": "mL"}
